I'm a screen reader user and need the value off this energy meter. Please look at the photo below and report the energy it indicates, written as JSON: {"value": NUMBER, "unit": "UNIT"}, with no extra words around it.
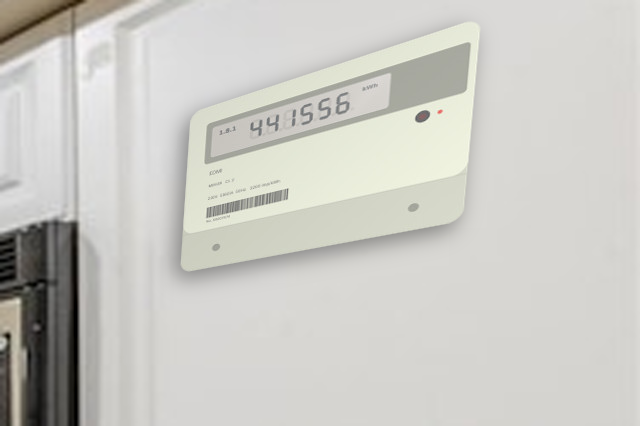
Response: {"value": 441556, "unit": "kWh"}
